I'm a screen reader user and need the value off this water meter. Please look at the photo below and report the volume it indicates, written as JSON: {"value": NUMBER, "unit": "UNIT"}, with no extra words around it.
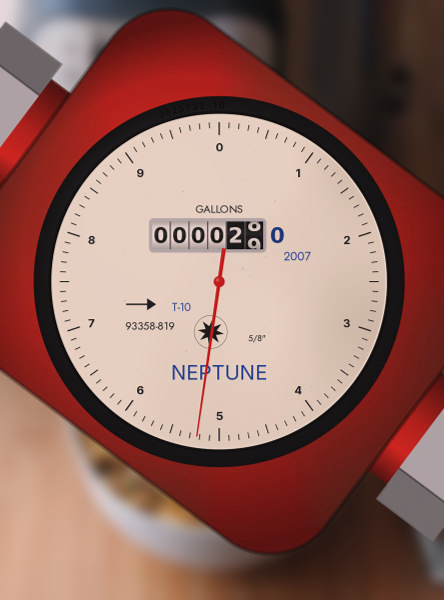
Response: {"value": 285.2, "unit": "gal"}
